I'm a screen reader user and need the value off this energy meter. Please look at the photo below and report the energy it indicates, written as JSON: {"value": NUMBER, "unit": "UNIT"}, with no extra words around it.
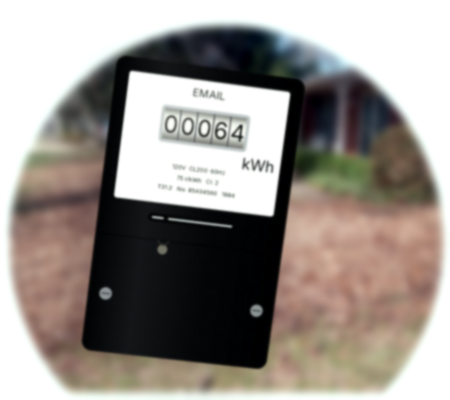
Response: {"value": 64, "unit": "kWh"}
